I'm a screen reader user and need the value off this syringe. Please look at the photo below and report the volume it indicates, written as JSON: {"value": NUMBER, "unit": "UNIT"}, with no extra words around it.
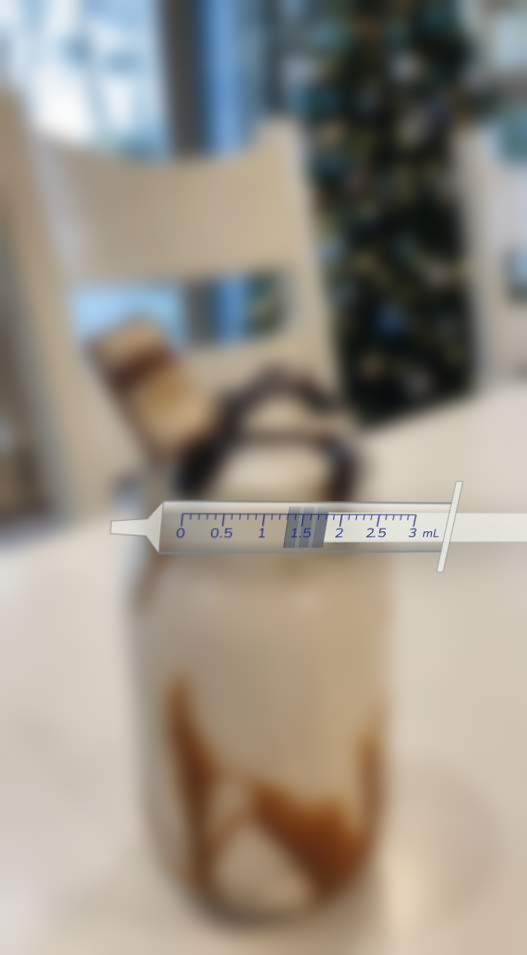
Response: {"value": 1.3, "unit": "mL"}
